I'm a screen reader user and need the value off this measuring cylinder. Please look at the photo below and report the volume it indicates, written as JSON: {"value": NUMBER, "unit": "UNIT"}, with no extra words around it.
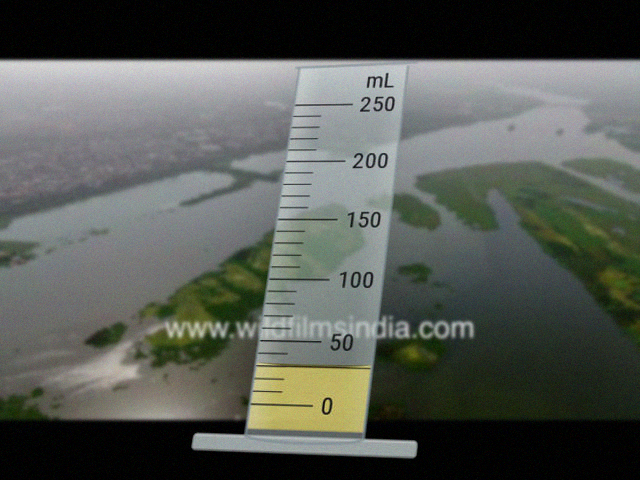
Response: {"value": 30, "unit": "mL"}
